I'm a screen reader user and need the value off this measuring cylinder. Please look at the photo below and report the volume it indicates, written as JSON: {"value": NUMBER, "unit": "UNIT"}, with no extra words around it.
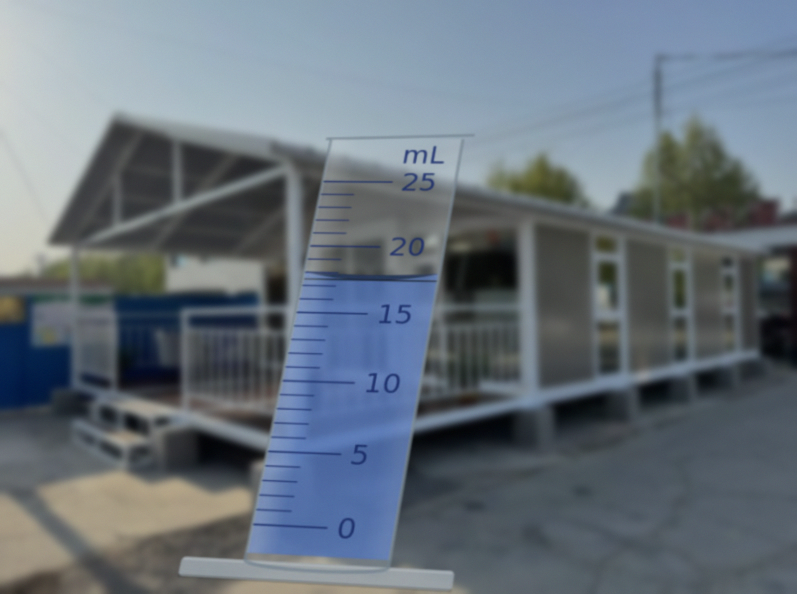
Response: {"value": 17.5, "unit": "mL"}
